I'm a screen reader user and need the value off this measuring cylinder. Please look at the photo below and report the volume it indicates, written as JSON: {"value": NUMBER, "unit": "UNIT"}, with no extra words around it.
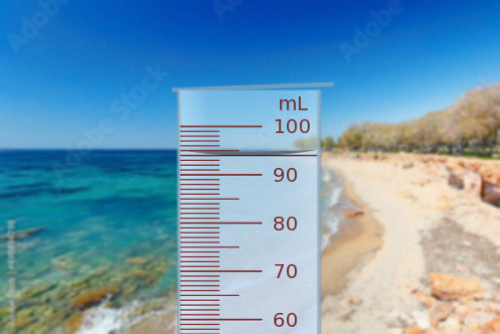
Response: {"value": 94, "unit": "mL"}
